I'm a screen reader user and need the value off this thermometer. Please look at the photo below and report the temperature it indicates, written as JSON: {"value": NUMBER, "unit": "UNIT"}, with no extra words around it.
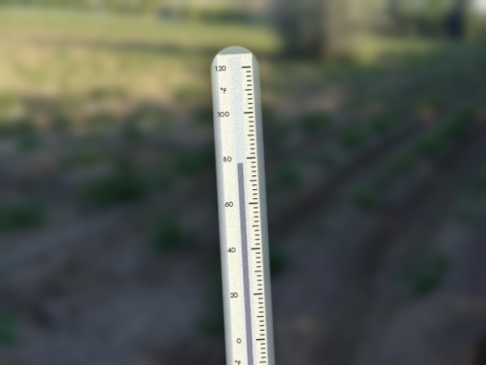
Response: {"value": 78, "unit": "°F"}
